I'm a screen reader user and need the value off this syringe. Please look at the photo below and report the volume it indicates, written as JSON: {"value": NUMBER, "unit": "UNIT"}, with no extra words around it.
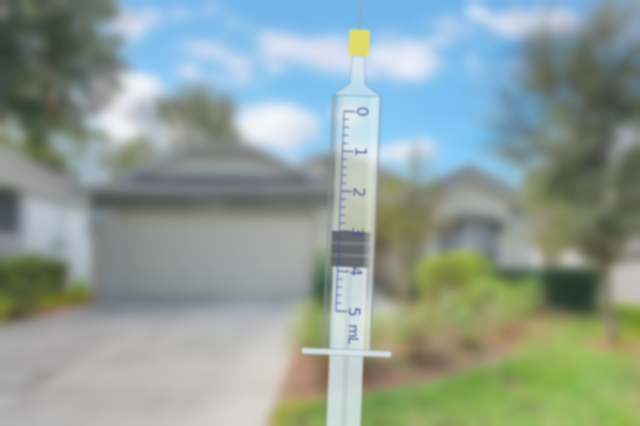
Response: {"value": 3, "unit": "mL"}
